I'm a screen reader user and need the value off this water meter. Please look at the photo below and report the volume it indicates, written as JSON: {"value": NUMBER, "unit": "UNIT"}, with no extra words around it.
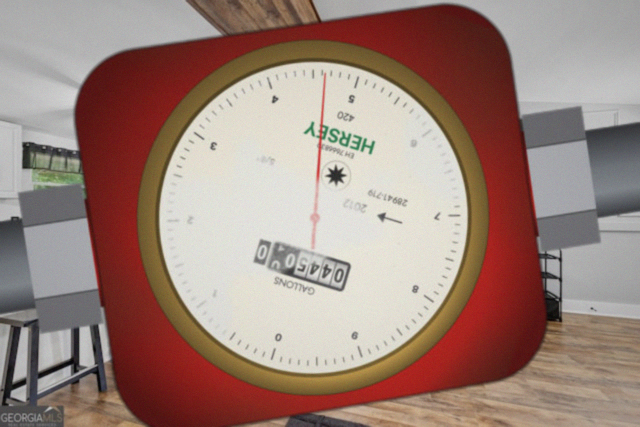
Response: {"value": 445004.6, "unit": "gal"}
